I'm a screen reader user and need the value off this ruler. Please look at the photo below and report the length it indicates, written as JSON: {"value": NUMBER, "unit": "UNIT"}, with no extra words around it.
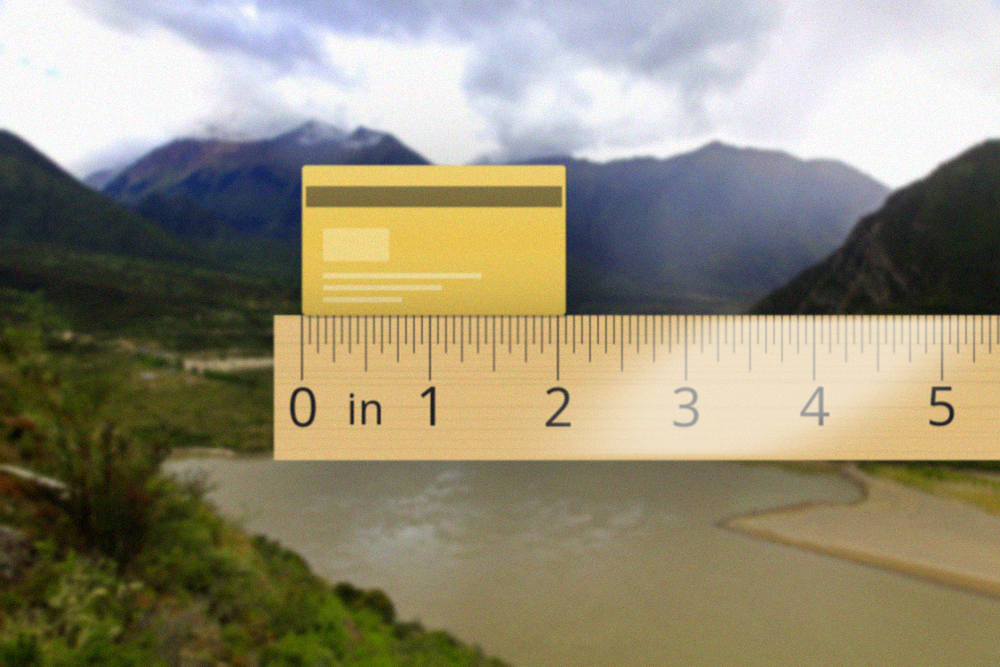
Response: {"value": 2.0625, "unit": "in"}
